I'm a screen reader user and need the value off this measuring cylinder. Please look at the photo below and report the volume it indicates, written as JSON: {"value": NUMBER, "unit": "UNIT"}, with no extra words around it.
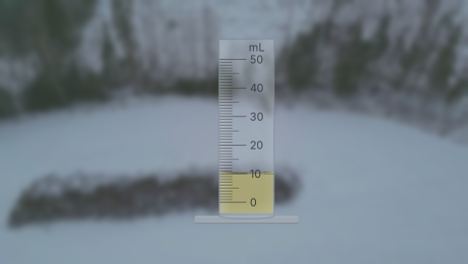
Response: {"value": 10, "unit": "mL"}
